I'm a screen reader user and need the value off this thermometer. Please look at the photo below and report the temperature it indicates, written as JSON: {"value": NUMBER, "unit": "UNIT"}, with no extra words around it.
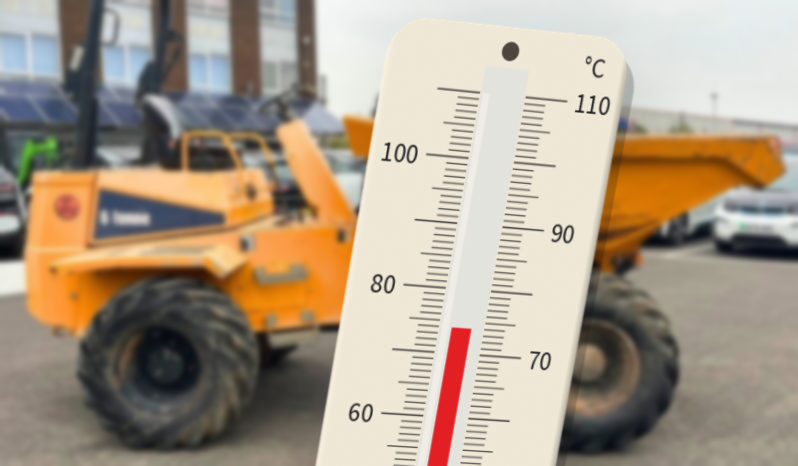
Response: {"value": 74, "unit": "°C"}
